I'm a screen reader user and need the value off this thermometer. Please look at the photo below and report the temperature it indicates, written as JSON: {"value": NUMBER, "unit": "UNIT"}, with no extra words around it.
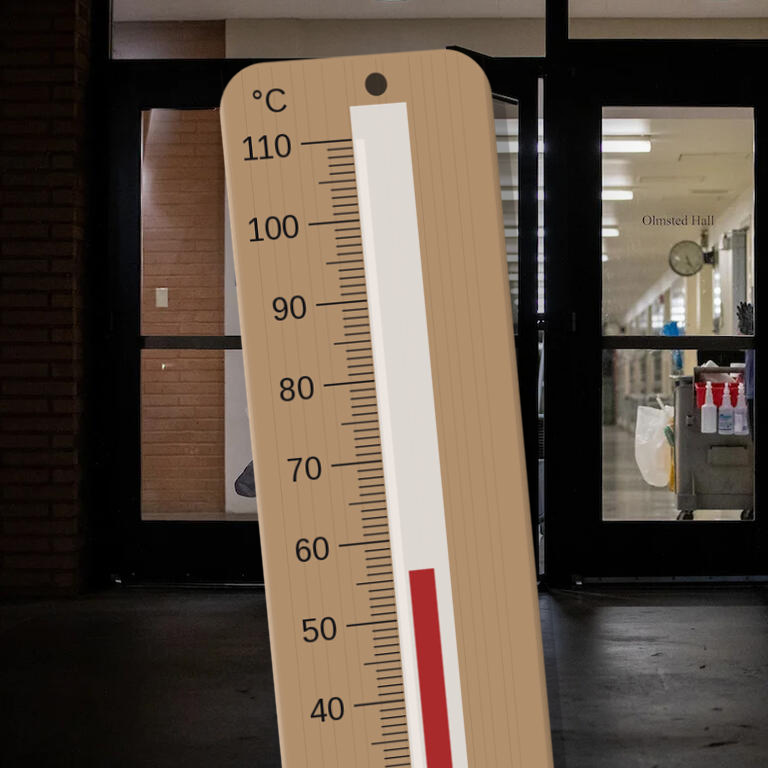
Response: {"value": 56, "unit": "°C"}
